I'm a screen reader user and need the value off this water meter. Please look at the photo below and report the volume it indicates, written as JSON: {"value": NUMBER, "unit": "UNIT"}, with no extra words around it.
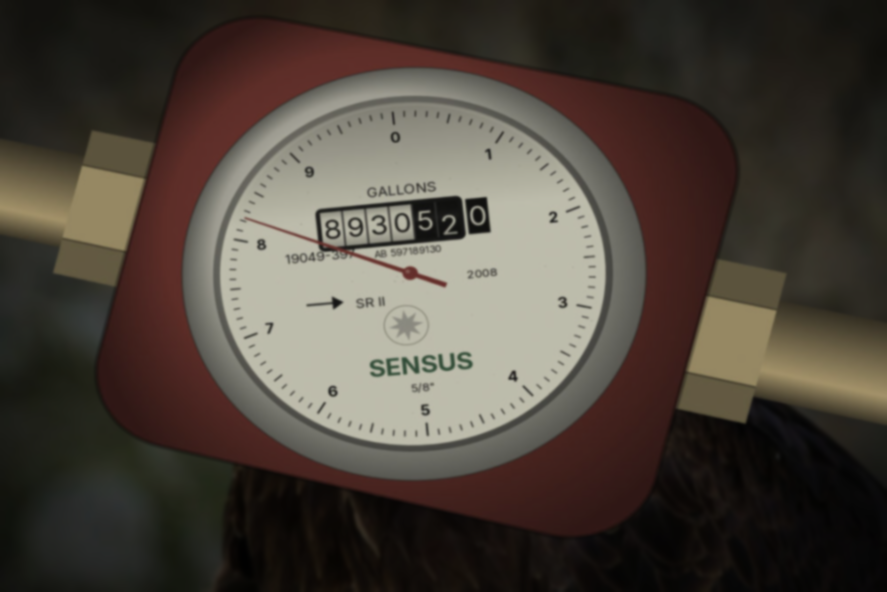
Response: {"value": 8930518.2, "unit": "gal"}
